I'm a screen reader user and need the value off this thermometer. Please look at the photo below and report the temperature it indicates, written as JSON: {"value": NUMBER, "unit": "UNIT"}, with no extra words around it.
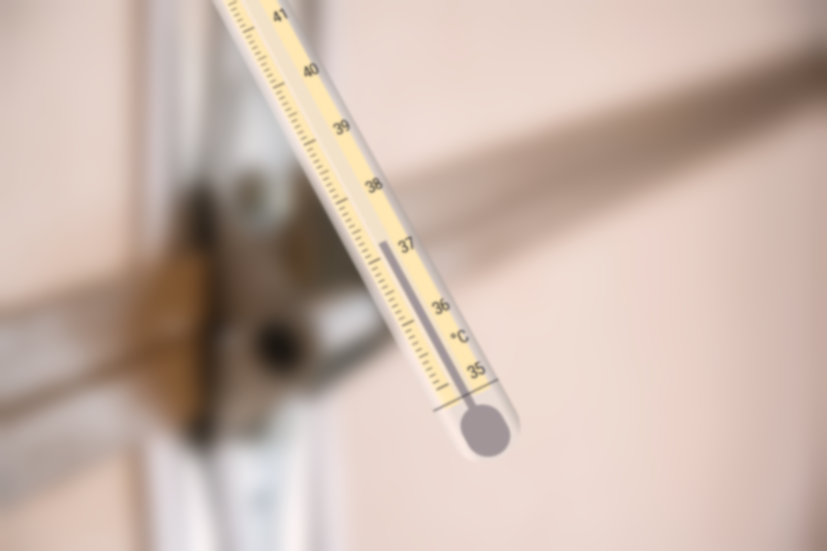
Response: {"value": 37.2, "unit": "°C"}
